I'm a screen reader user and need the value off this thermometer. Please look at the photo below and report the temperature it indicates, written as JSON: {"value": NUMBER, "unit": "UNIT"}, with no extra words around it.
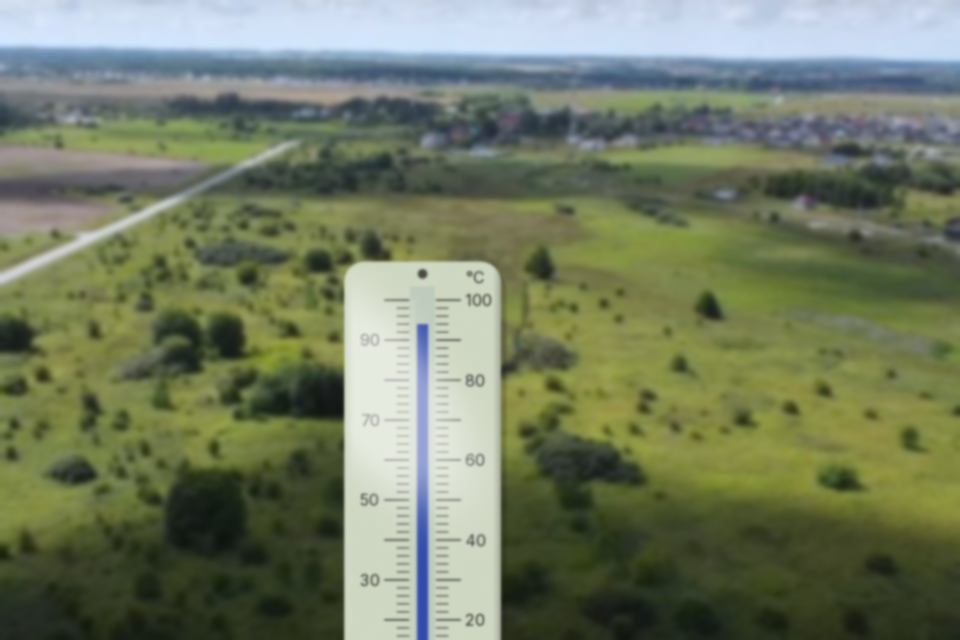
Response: {"value": 94, "unit": "°C"}
